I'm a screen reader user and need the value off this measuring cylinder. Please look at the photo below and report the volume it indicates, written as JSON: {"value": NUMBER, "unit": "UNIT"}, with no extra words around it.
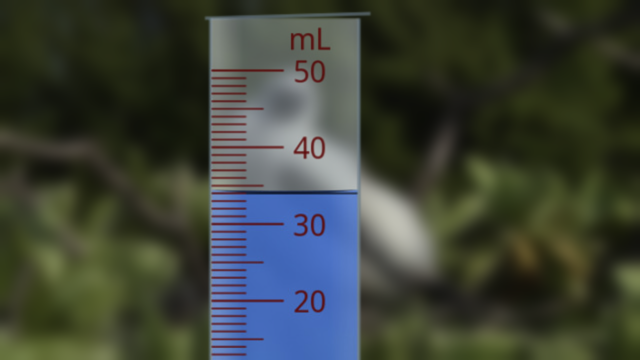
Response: {"value": 34, "unit": "mL"}
